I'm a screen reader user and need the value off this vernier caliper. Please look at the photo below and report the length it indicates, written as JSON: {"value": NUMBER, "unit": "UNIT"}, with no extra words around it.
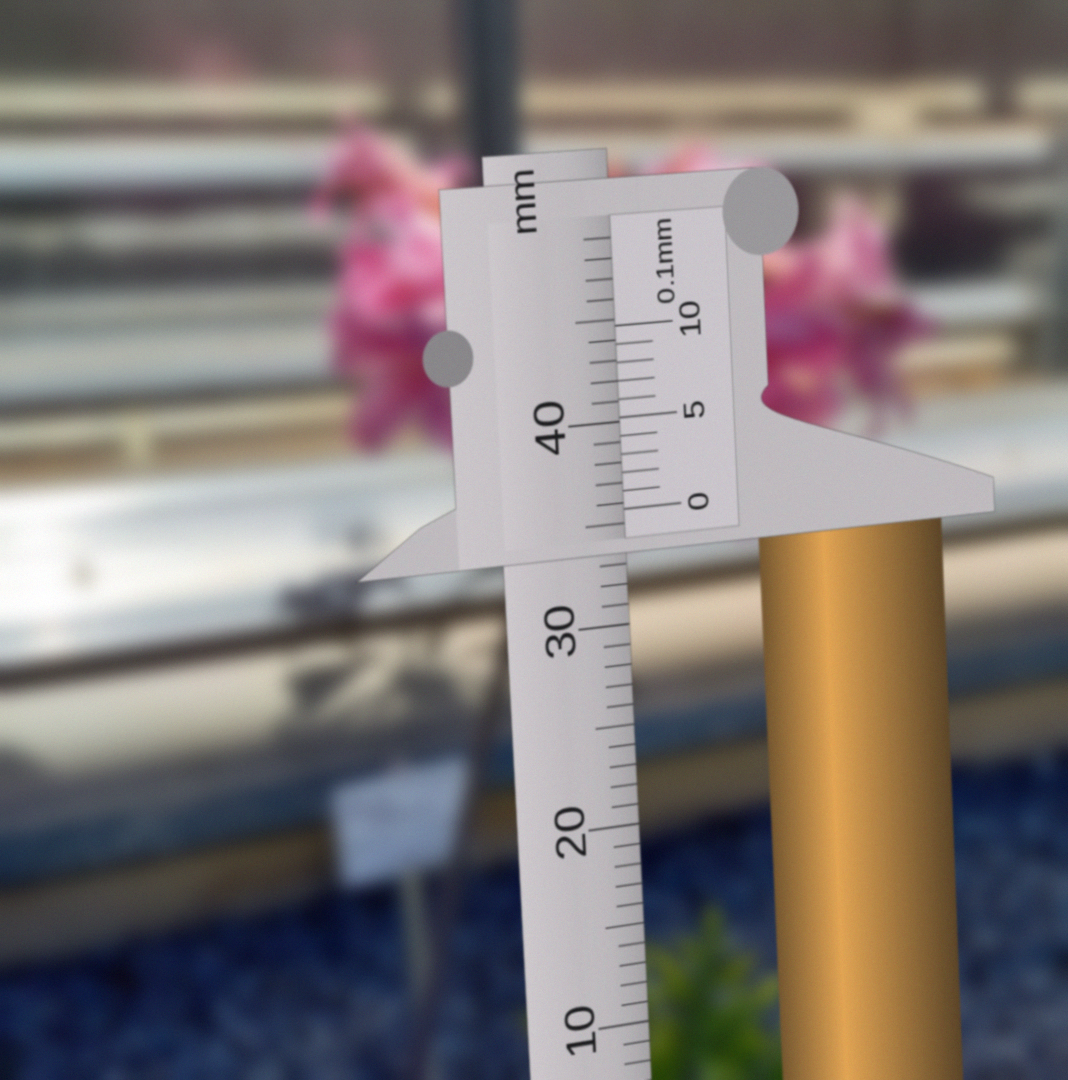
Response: {"value": 35.7, "unit": "mm"}
